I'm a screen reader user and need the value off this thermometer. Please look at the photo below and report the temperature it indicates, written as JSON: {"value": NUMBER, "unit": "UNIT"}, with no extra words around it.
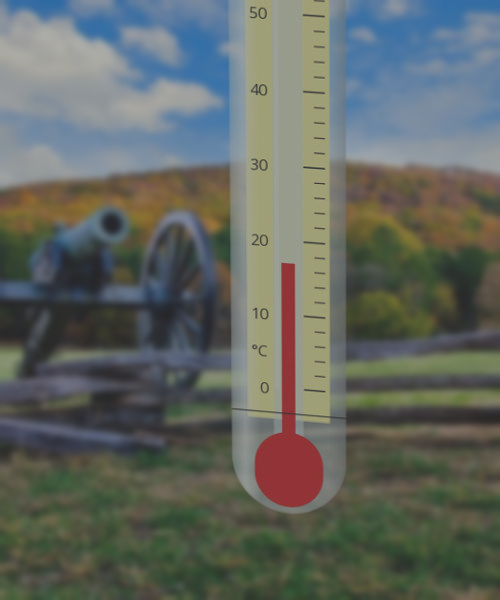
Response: {"value": 17, "unit": "°C"}
